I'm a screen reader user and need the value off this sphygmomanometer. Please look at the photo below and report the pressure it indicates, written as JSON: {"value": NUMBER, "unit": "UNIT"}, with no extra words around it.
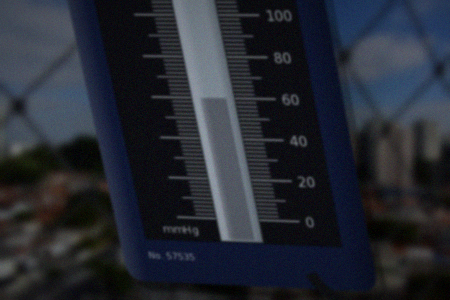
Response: {"value": 60, "unit": "mmHg"}
